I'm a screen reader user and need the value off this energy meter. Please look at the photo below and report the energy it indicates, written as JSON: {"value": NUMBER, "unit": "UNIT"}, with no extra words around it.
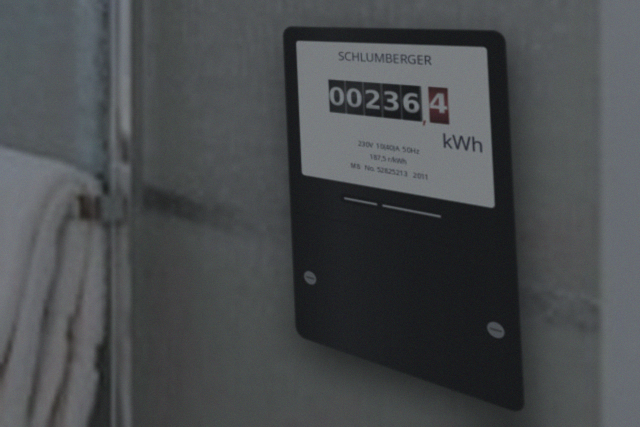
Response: {"value": 236.4, "unit": "kWh"}
